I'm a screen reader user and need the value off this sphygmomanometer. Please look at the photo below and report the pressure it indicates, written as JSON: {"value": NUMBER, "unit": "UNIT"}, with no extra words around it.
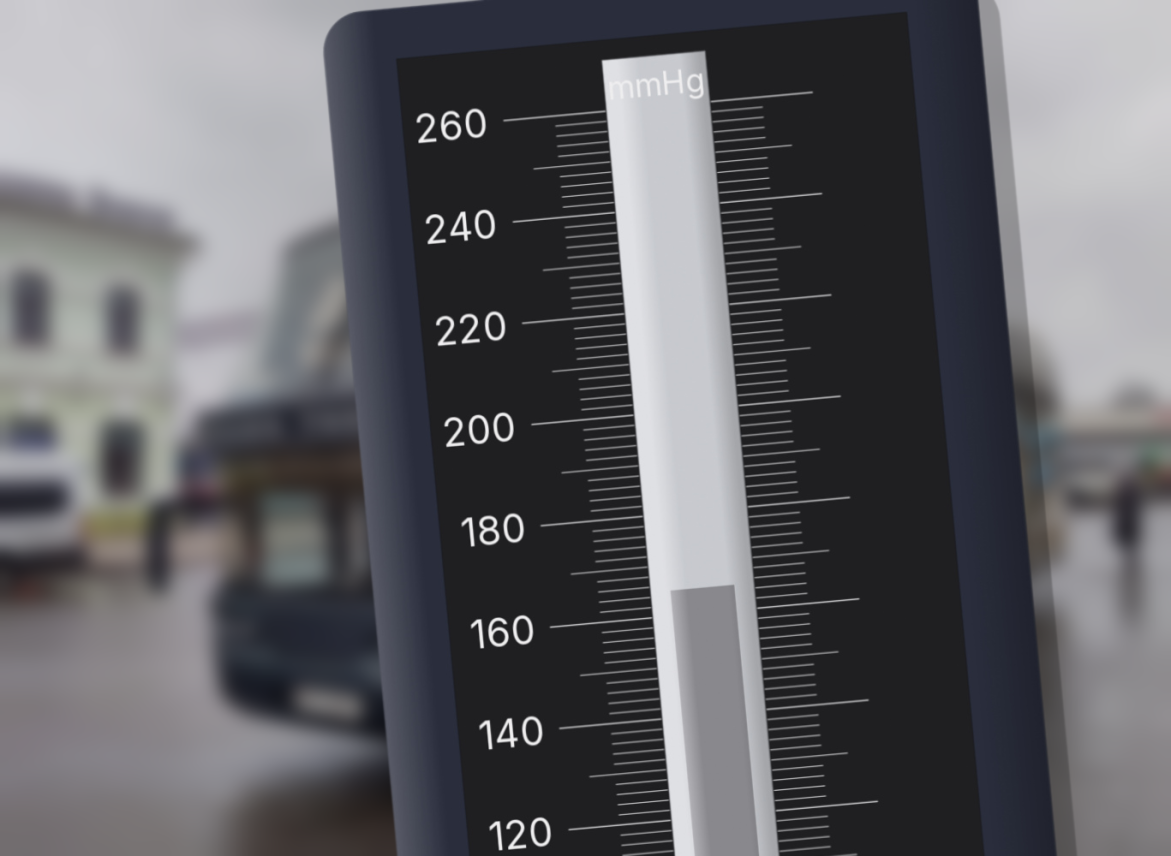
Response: {"value": 165, "unit": "mmHg"}
